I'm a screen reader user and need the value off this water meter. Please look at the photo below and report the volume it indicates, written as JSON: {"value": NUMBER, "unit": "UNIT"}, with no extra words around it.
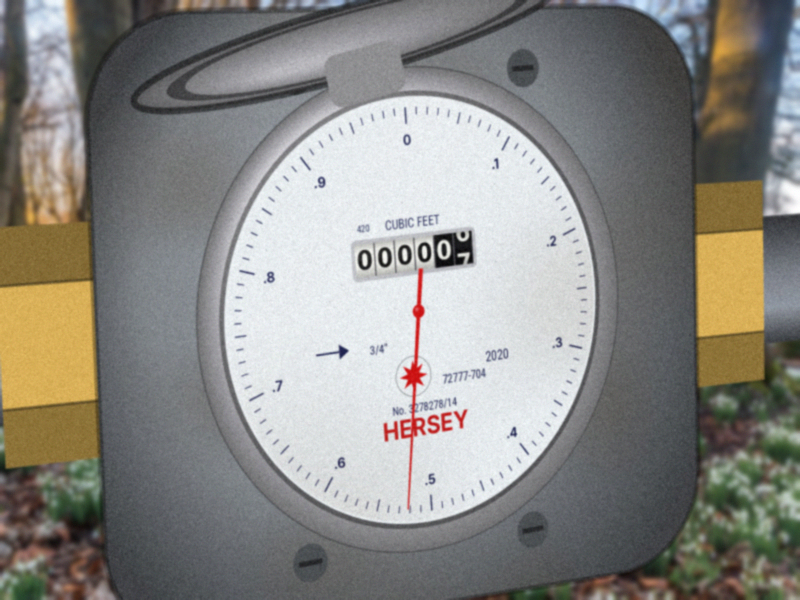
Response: {"value": 6.52, "unit": "ft³"}
